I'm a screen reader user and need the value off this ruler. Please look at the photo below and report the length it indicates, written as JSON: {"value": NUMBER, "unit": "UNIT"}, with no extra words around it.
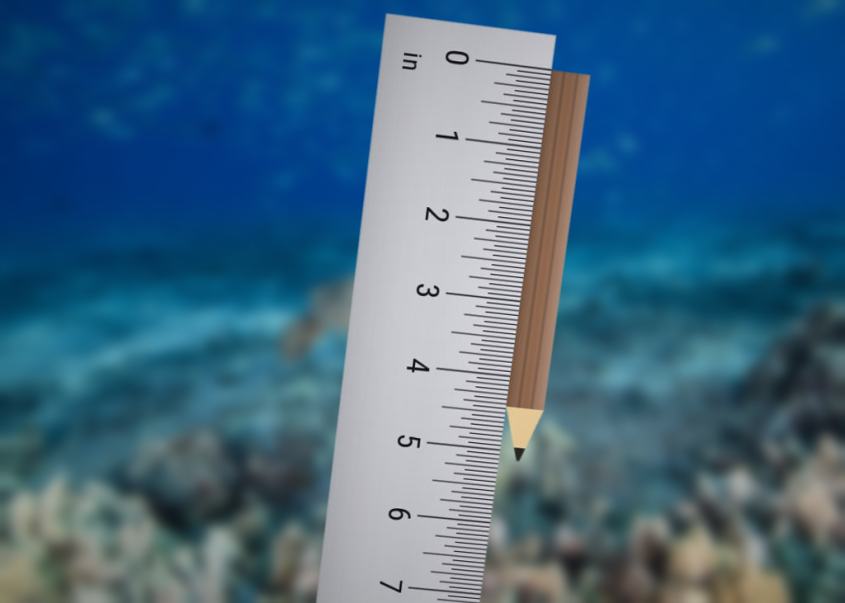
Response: {"value": 5.125, "unit": "in"}
